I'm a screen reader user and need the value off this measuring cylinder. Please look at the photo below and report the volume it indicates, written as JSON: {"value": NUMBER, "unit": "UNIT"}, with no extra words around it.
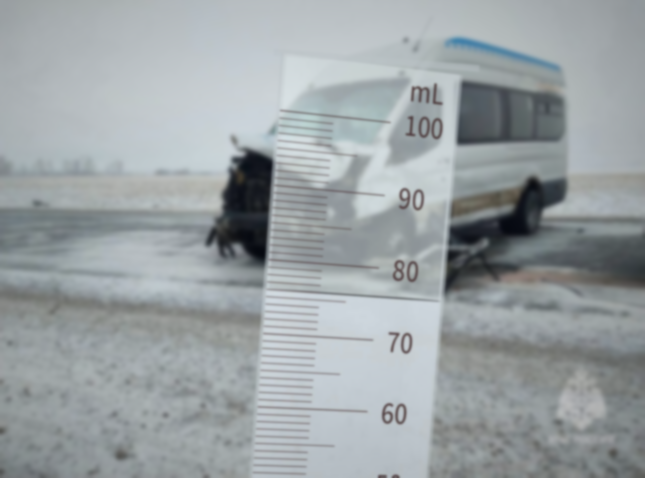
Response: {"value": 76, "unit": "mL"}
